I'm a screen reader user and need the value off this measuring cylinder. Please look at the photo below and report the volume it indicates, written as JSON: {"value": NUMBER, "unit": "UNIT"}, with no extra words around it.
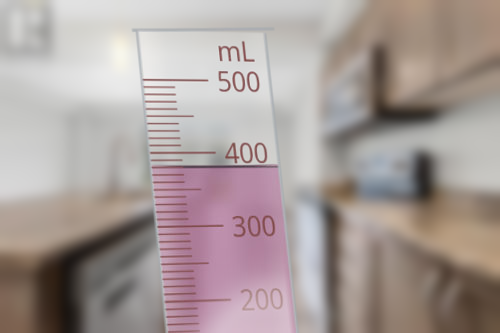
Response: {"value": 380, "unit": "mL"}
